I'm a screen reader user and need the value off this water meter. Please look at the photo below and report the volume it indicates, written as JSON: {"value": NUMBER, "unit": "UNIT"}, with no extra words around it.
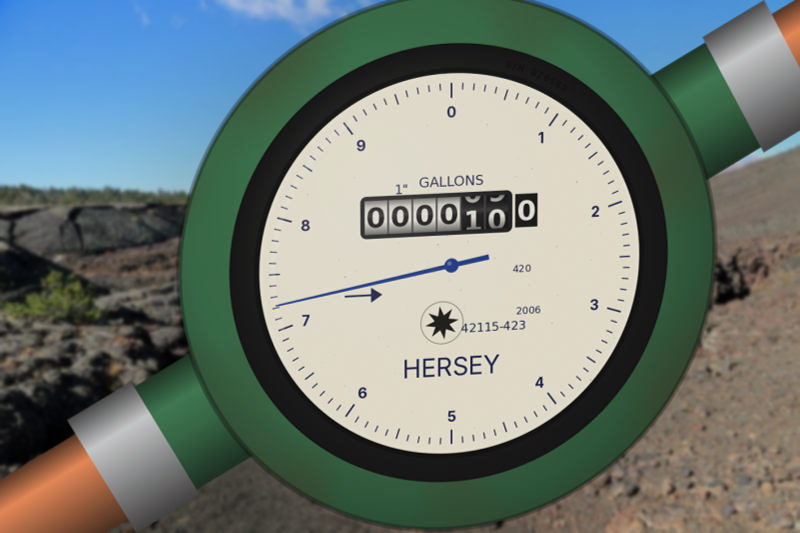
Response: {"value": 97.2, "unit": "gal"}
